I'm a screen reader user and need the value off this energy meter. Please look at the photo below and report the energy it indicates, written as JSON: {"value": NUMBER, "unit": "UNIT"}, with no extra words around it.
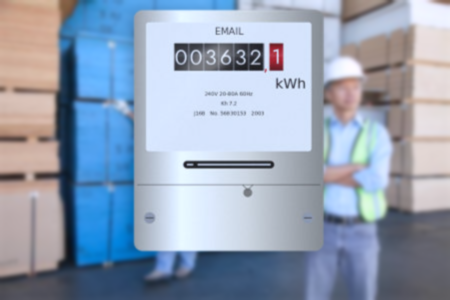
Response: {"value": 3632.1, "unit": "kWh"}
